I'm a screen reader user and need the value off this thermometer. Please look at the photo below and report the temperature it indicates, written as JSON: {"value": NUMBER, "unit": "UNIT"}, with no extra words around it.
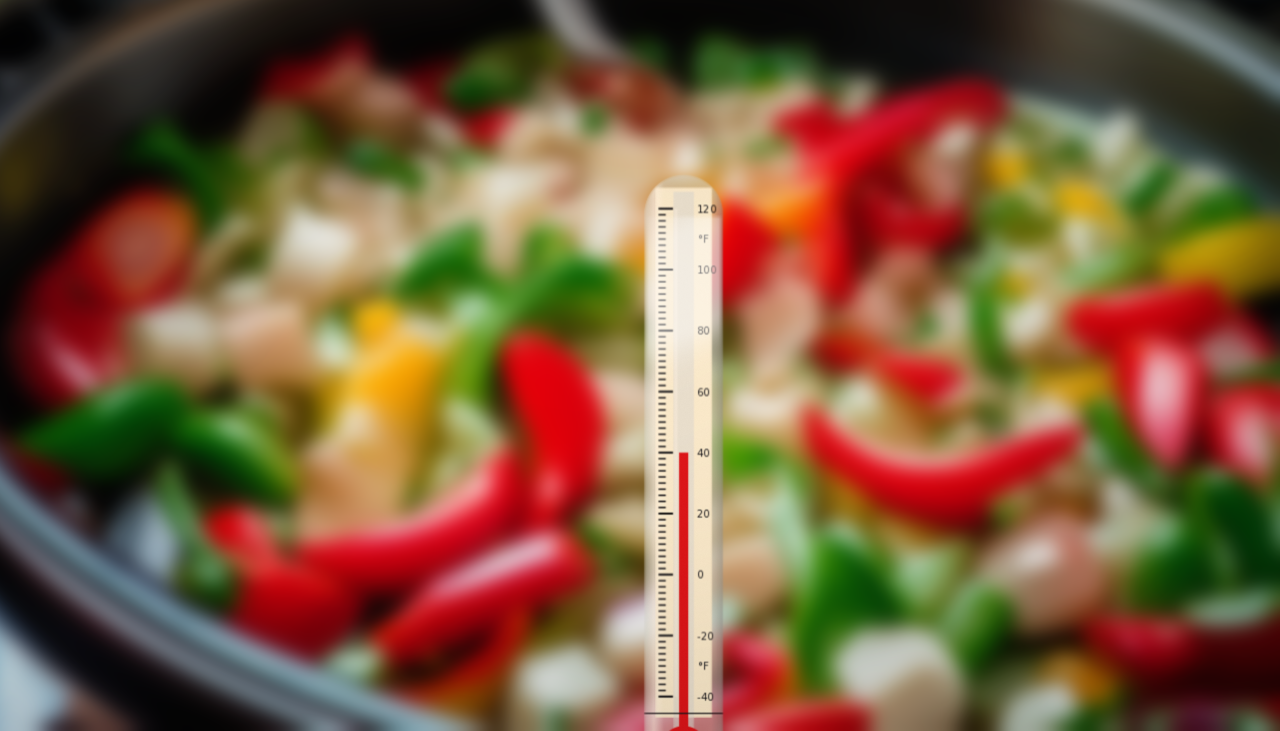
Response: {"value": 40, "unit": "°F"}
